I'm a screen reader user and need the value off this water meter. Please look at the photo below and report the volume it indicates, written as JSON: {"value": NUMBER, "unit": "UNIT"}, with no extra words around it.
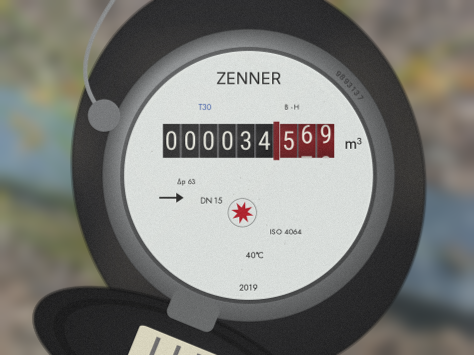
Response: {"value": 34.569, "unit": "m³"}
